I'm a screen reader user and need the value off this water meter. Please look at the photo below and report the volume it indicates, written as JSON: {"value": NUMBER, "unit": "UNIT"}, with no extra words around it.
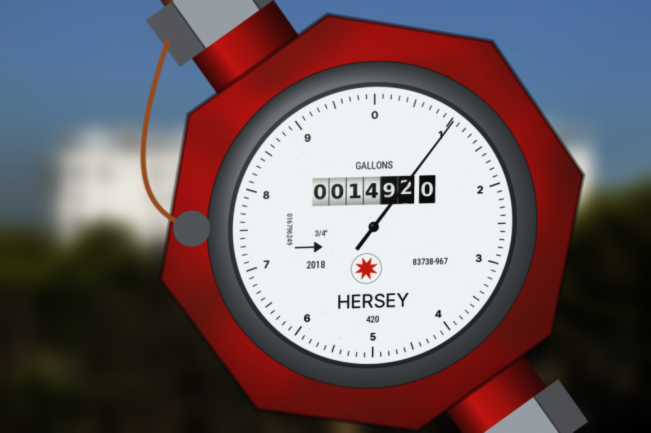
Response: {"value": 14921.0, "unit": "gal"}
